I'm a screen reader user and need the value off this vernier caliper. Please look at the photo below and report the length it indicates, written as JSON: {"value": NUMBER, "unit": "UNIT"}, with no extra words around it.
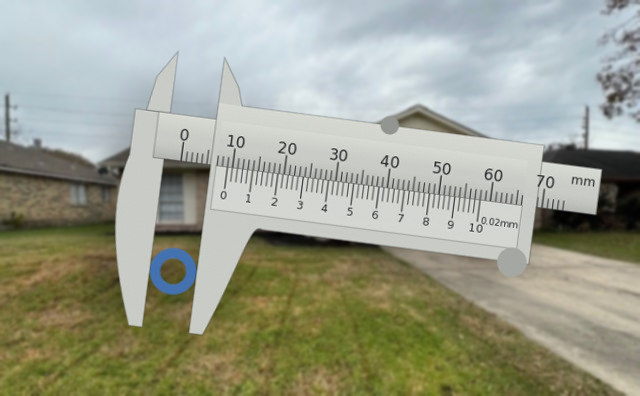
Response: {"value": 9.0, "unit": "mm"}
